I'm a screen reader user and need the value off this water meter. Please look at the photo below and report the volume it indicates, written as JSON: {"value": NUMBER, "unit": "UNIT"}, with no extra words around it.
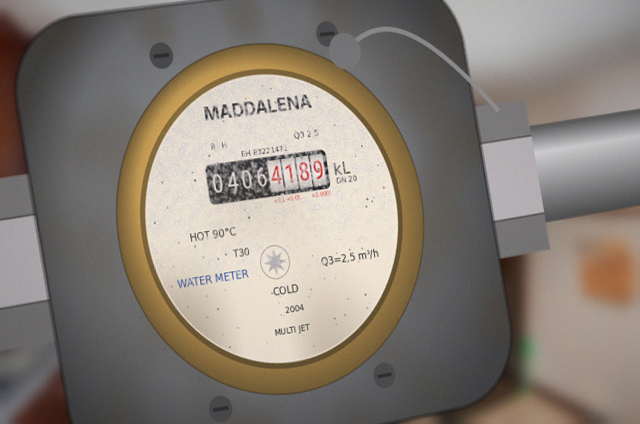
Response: {"value": 406.4189, "unit": "kL"}
